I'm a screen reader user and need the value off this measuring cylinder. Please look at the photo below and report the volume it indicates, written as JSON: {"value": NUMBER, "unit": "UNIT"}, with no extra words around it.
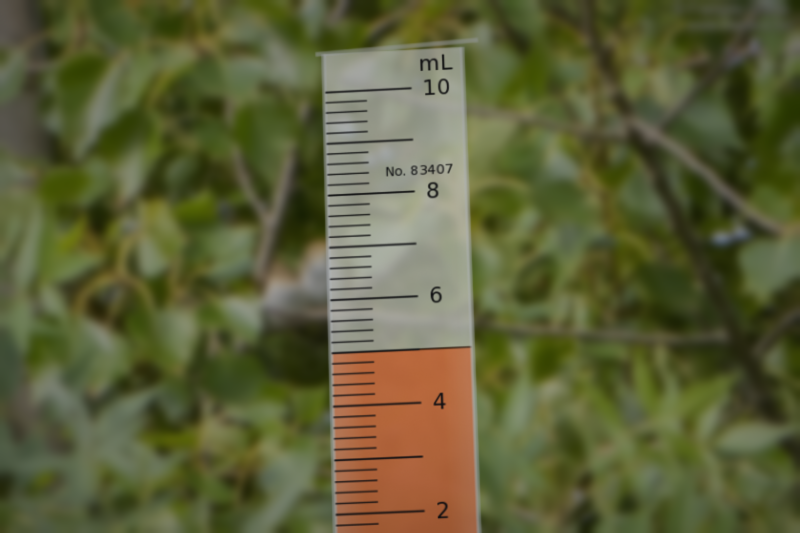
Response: {"value": 5, "unit": "mL"}
